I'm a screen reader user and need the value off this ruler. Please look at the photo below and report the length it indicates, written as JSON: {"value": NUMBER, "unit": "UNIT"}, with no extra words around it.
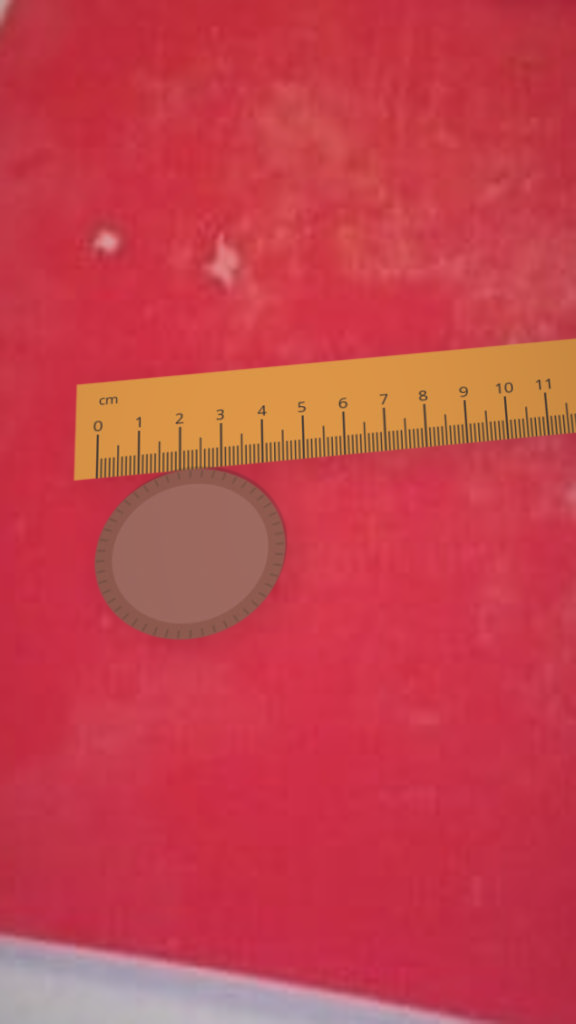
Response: {"value": 4.5, "unit": "cm"}
